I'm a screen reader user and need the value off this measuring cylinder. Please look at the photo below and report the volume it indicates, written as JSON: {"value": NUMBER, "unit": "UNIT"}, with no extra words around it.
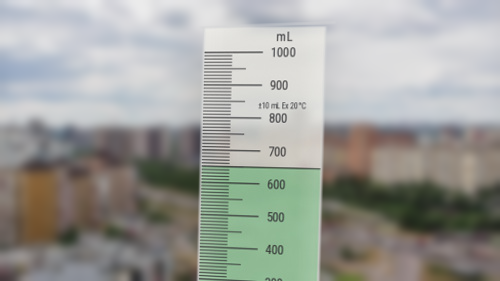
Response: {"value": 650, "unit": "mL"}
